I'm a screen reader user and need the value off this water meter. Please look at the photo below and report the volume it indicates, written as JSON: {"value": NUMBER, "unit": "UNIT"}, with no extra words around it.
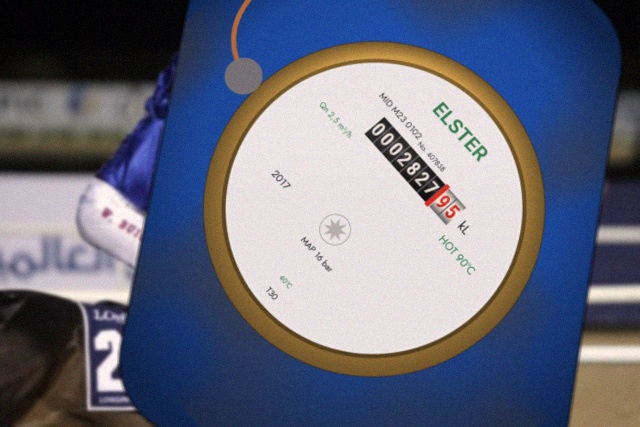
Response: {"value": 2827.95, "unit": "kL"}
